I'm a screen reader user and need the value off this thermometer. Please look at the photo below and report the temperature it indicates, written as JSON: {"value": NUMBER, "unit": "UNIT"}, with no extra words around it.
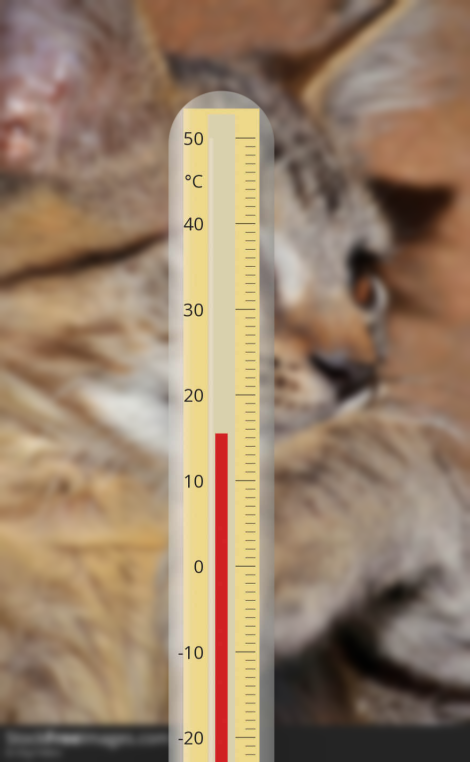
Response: {"value": 15.5, "unit": "°C"}
